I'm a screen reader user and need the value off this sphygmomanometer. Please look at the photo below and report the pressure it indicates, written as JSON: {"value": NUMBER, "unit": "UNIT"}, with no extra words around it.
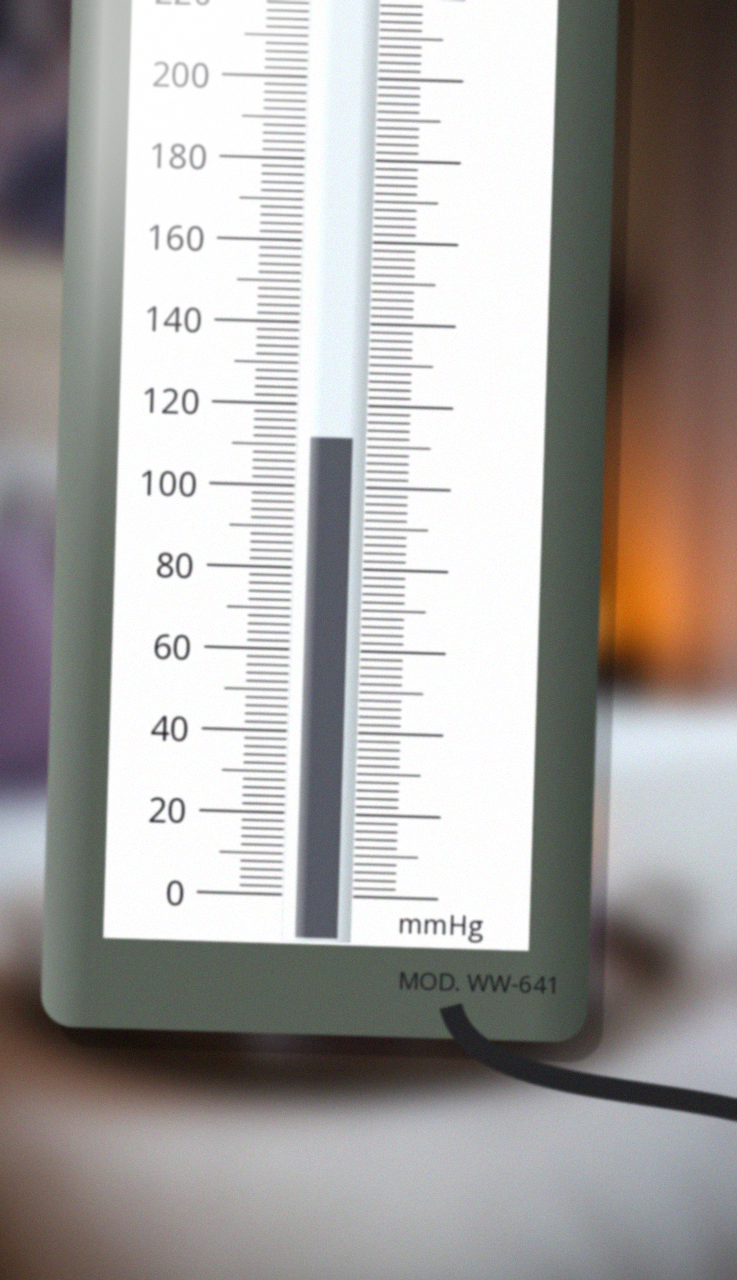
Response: {"value": 112, "unit": "mmHg"}
